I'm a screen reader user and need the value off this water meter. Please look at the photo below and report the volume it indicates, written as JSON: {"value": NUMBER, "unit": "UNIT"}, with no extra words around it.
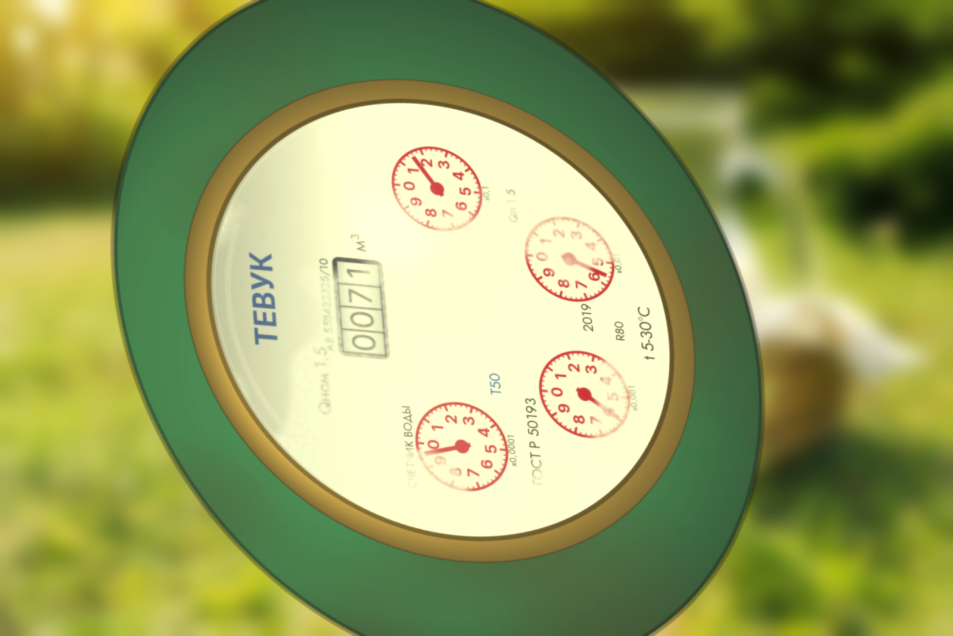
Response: {"value": 71.1559, "unit": "m³"}
